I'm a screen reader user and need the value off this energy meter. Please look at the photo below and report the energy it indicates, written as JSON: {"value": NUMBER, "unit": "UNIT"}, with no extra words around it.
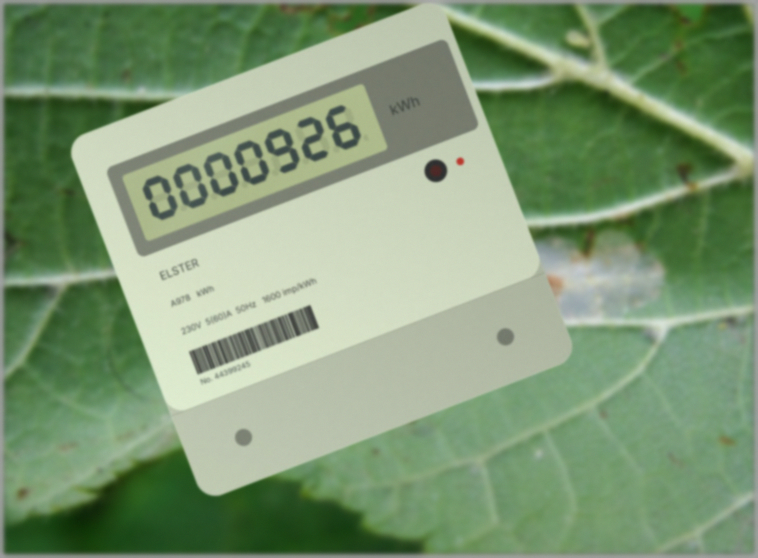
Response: {"value": 926, "unit": "kWh"}
